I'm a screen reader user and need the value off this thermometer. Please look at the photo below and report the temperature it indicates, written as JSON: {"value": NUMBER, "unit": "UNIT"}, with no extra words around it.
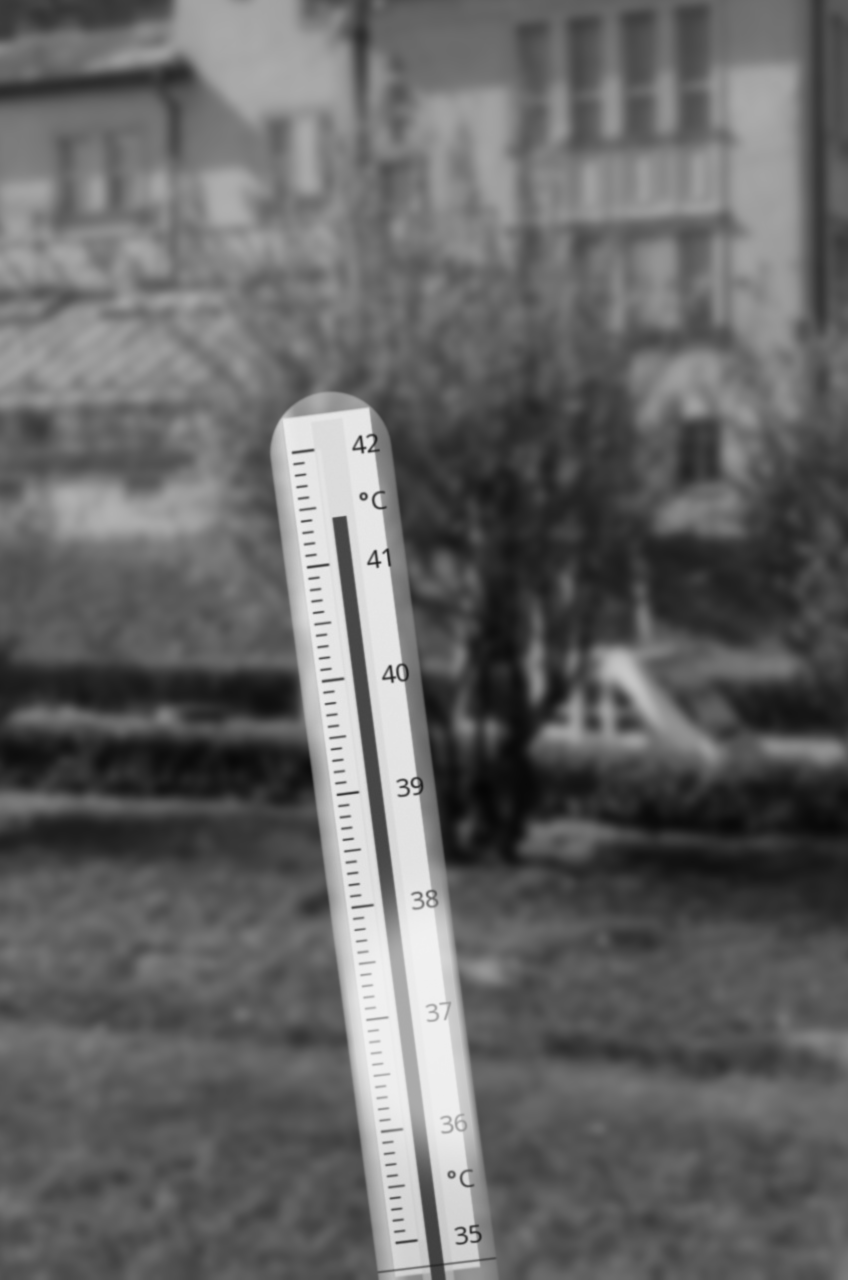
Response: {"value": 41.4, "unit": "°C"}
